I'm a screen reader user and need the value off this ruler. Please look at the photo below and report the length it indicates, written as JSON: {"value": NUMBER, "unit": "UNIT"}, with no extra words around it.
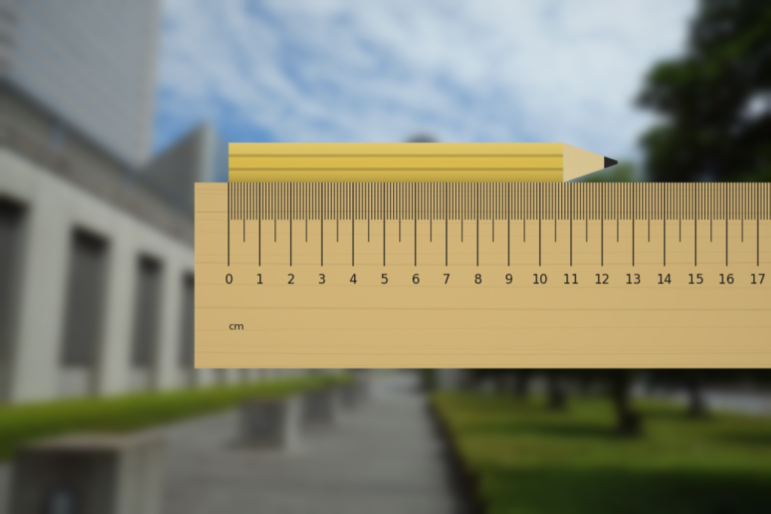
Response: {"value": 12.5, "unit": "cm"}
